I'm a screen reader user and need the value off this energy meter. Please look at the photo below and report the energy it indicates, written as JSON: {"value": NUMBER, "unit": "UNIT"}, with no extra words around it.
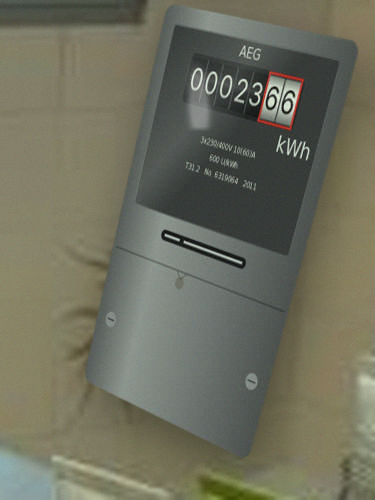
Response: {"value": 23.66, "unit": "kWh"}
